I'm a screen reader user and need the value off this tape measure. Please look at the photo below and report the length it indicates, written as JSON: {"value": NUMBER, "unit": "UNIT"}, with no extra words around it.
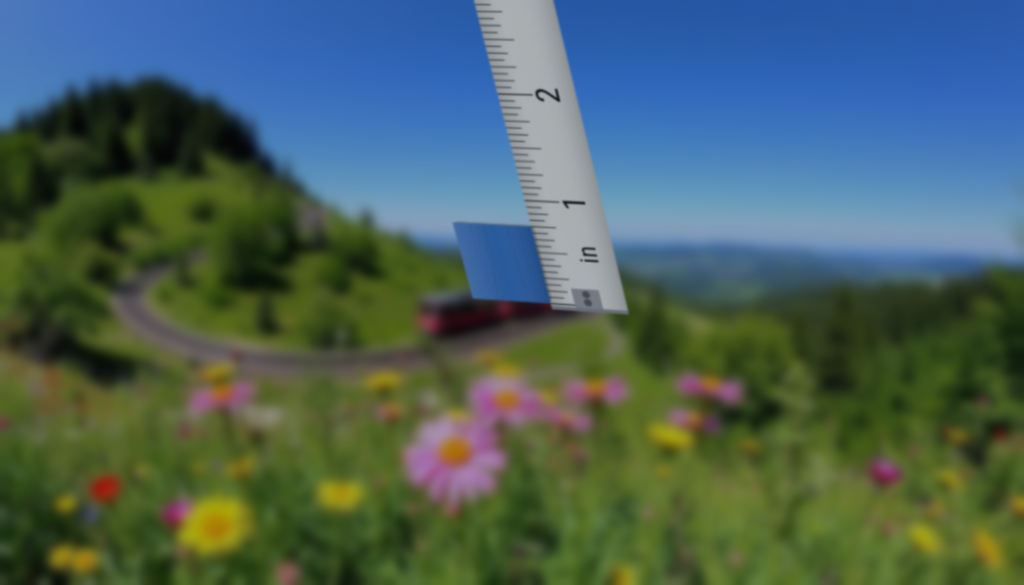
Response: {"value": 0.75, "unit": "in"}
